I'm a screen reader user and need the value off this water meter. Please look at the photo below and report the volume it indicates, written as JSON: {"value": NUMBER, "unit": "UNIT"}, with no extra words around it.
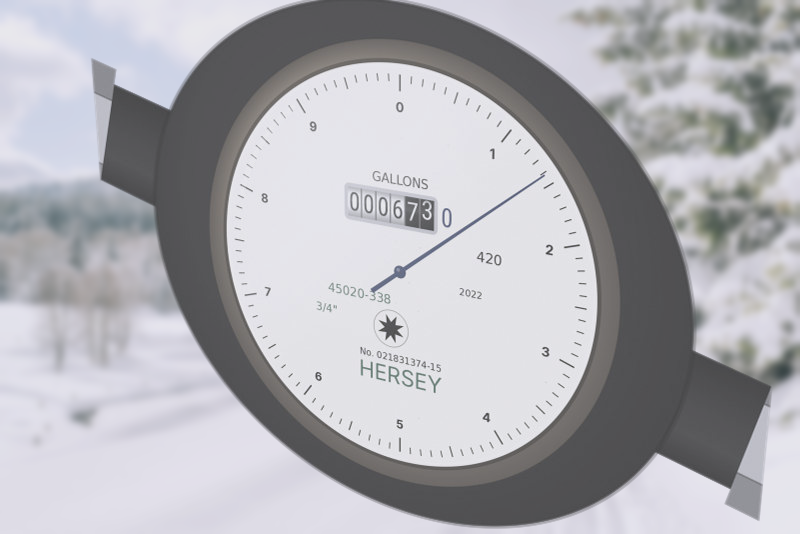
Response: {"value": 6731.4, "unit": "gal"}
